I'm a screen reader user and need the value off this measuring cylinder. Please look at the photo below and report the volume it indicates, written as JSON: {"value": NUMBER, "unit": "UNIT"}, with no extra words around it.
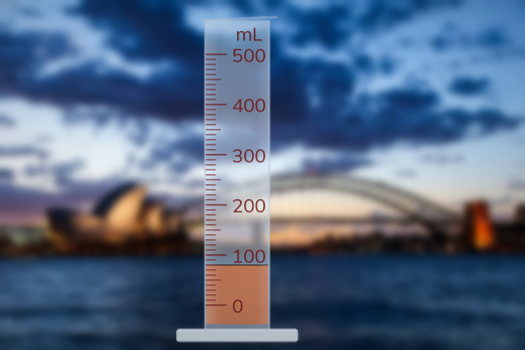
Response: {"value": 80, "unit": "mL"}
